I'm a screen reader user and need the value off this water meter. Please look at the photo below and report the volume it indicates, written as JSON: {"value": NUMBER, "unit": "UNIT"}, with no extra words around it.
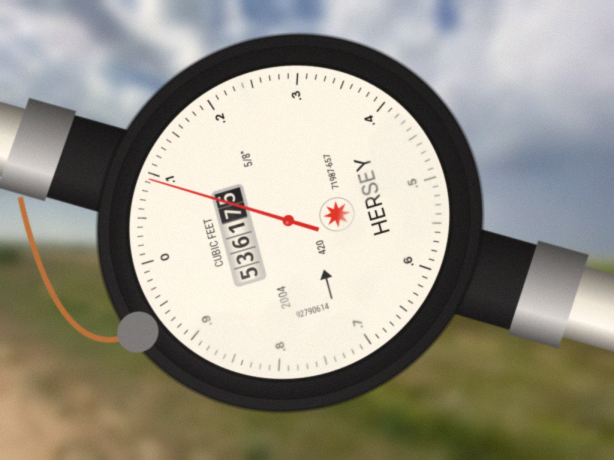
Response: {"value": 536175.09, "unit": "ft³"}
